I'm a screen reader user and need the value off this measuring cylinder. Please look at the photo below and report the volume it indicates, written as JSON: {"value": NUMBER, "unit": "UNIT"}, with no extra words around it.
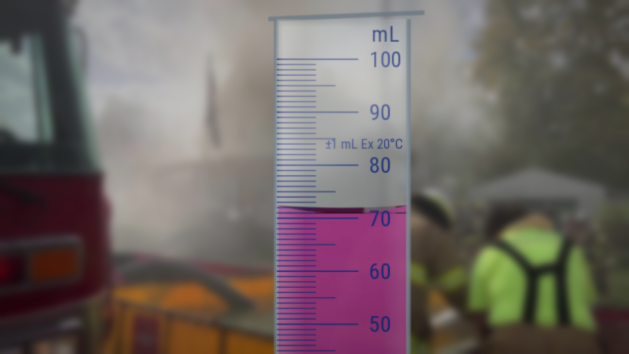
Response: {"value": 71, "unit": "mL"}
